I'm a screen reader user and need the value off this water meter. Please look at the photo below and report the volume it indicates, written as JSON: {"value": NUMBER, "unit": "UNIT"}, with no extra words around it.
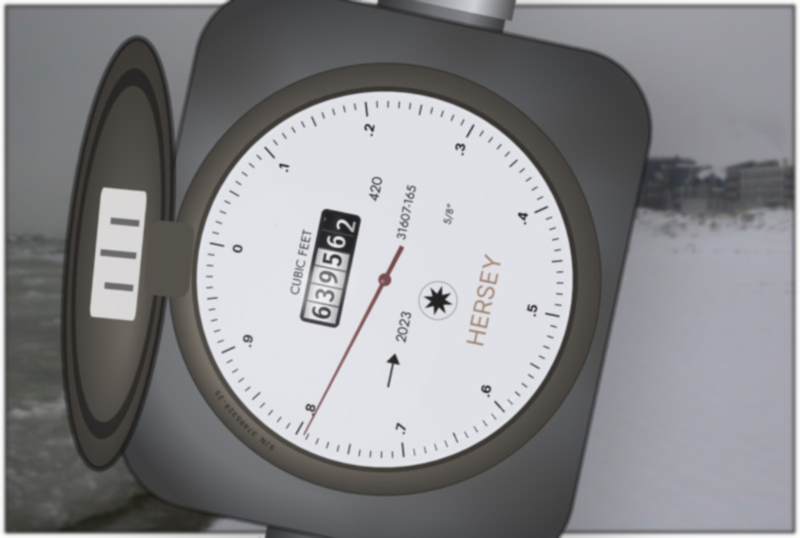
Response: {"value": 639561.79, "unit": "ft³"}
